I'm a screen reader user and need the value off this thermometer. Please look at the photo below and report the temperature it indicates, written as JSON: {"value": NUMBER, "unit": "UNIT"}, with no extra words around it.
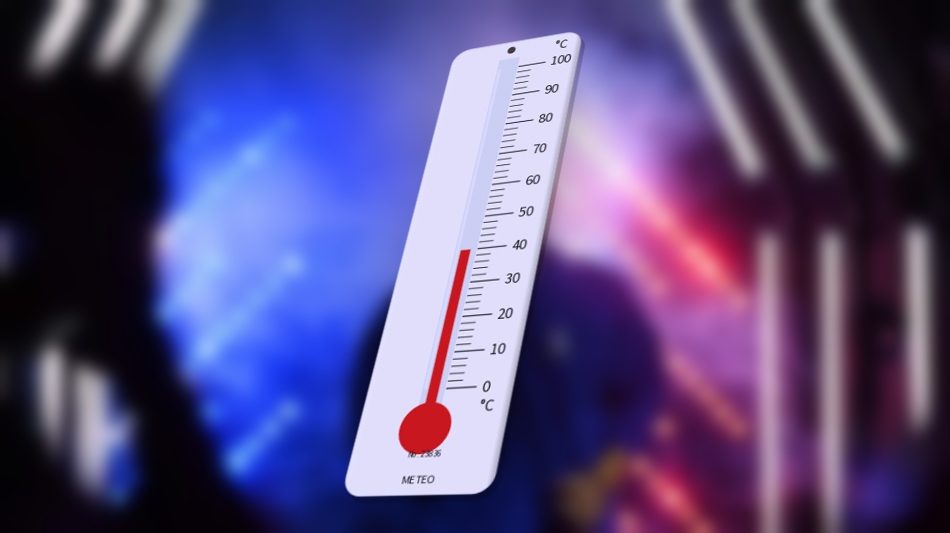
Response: {"value": 40, "unit": "°C"}
